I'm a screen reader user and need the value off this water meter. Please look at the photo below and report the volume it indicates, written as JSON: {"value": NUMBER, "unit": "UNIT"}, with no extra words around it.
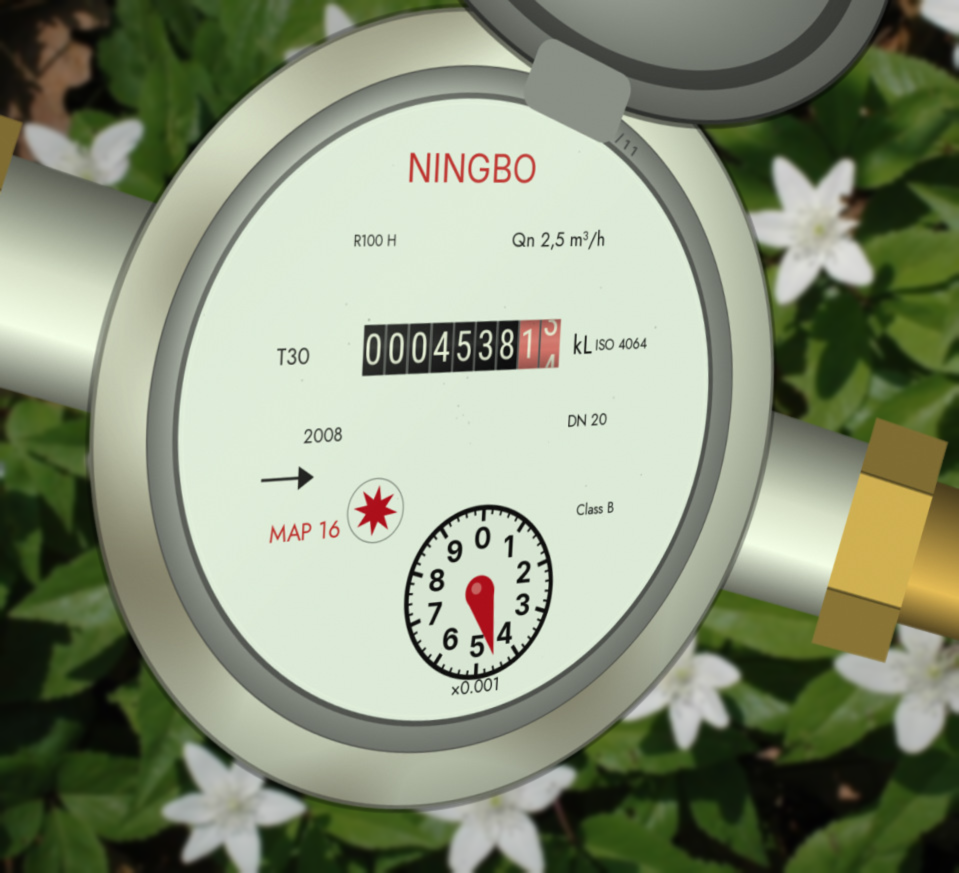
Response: {"value": 4538.134, "unit": "kL"}
